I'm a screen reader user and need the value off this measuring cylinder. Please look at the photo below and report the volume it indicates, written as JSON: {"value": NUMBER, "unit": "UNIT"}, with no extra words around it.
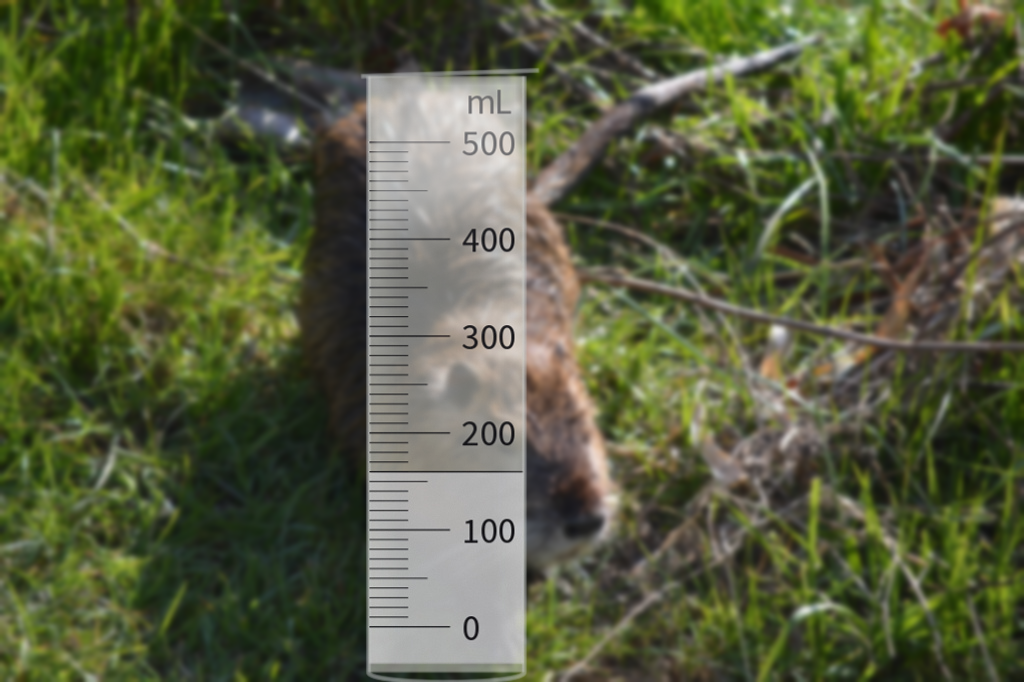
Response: {"value": 160, "unit": "mL"}
